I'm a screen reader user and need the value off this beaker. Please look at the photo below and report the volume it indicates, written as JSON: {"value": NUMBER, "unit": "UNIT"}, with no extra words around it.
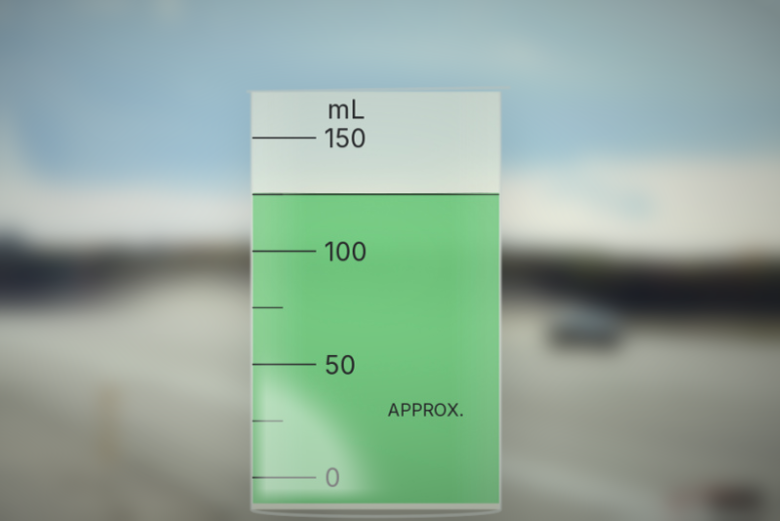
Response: {"value": 125, "unit": "mL"}
